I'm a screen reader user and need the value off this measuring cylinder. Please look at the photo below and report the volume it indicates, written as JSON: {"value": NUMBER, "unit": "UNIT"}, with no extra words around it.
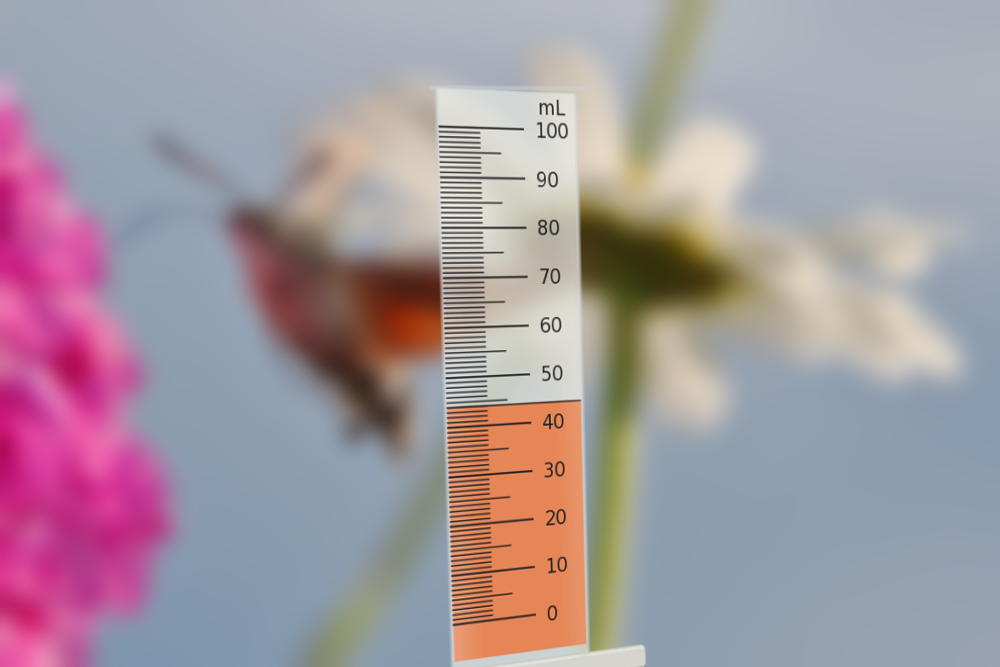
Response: {"value": 44, "unit": "mL"}
